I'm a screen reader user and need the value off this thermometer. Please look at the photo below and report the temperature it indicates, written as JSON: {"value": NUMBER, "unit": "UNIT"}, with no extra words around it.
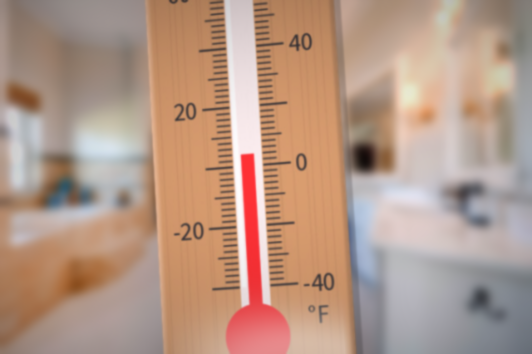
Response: {"value": 4, "unit": "°F"}
